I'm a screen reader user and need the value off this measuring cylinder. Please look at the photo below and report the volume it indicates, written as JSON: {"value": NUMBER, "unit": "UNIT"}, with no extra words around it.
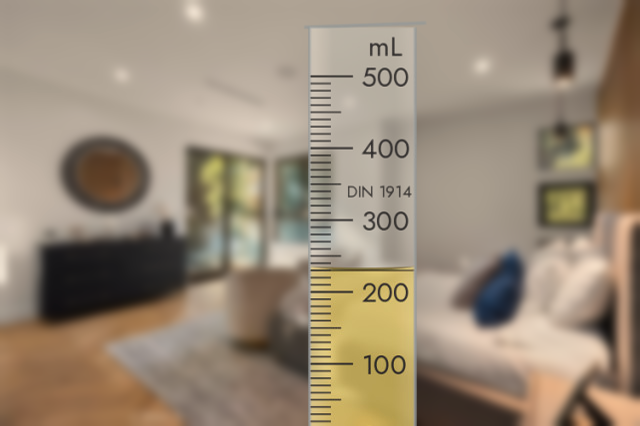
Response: {"value": 230, "unit": "mL"}
